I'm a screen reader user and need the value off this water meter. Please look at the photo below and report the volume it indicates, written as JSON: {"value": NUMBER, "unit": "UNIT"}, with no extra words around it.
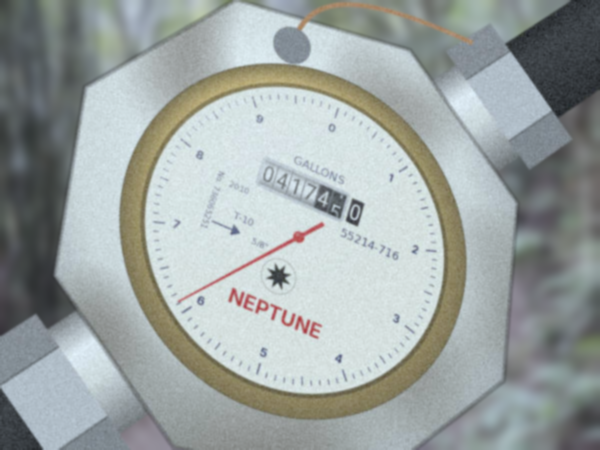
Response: {"value": 417446.1, "unit": "gal"}
